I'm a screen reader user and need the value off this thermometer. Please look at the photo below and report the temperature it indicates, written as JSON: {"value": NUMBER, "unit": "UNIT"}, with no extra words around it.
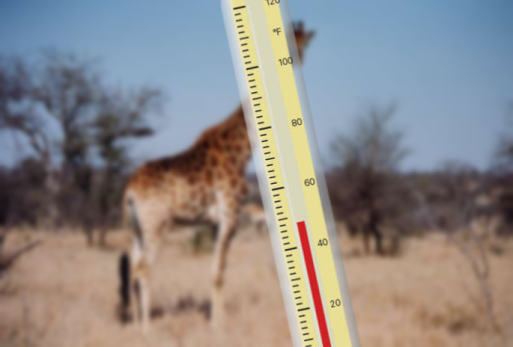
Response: {"value": 48, "unit": "°F"}
